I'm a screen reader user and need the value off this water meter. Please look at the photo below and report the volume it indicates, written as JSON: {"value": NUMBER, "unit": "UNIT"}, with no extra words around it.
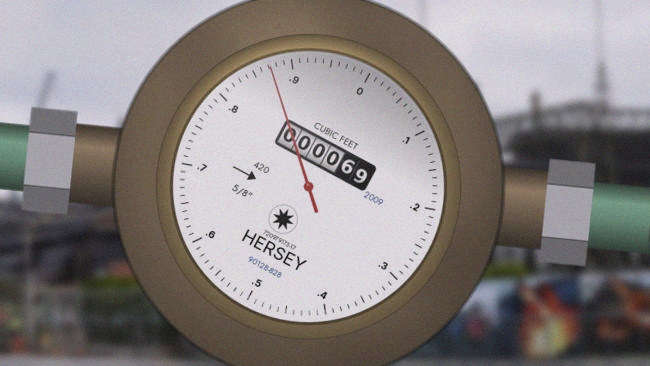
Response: {"value": 68.87, "unit": "ft³"}
